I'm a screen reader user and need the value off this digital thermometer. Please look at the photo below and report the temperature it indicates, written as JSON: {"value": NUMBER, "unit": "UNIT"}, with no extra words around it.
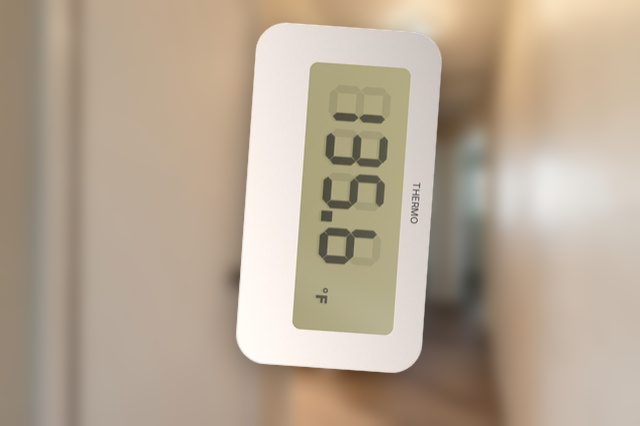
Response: {"value": 135.6, "unit": "°F"}
